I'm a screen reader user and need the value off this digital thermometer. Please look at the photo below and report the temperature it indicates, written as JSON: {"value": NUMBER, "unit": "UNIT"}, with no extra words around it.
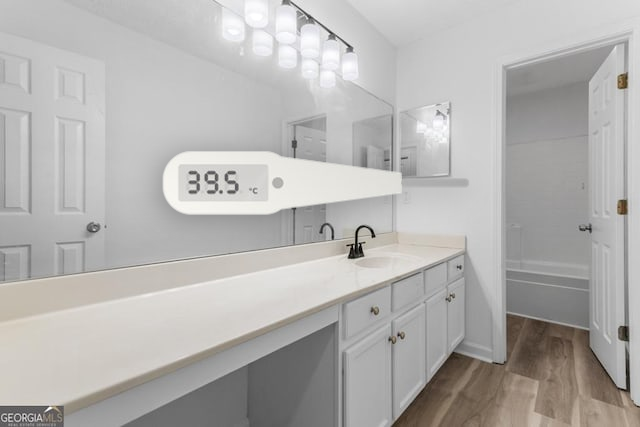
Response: {"value": 39.5, "unit": "°C"}
